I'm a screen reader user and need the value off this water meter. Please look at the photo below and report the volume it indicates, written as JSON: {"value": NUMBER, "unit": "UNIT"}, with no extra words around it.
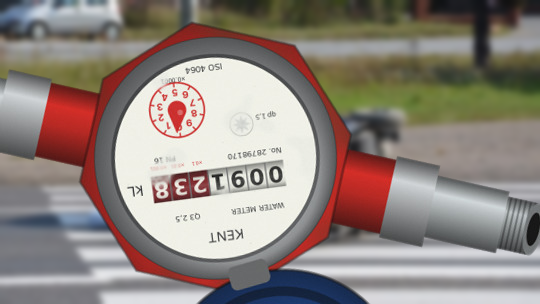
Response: {"value": 91.2380, "unit": "kL"}
